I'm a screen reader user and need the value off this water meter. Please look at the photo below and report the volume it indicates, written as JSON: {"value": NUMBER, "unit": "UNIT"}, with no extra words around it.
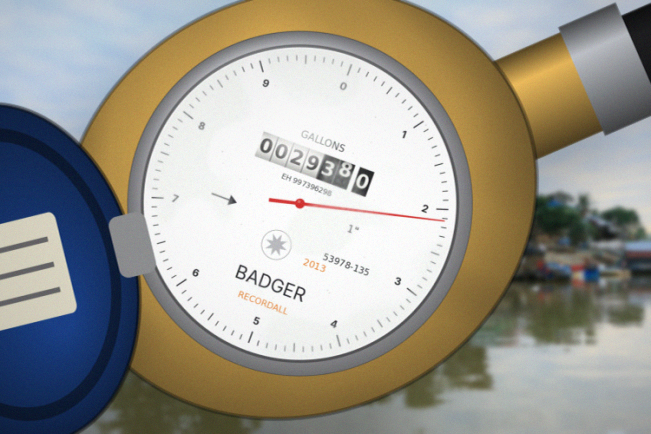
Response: {"value": 29382.1, "unit": "gal"}
